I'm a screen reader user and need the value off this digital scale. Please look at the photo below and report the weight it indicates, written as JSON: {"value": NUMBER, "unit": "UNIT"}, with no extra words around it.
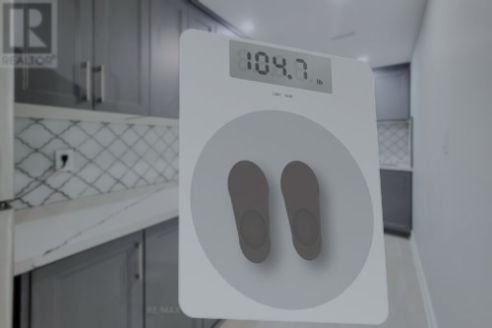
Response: {"value": 104.7, "unit": "lb"}
